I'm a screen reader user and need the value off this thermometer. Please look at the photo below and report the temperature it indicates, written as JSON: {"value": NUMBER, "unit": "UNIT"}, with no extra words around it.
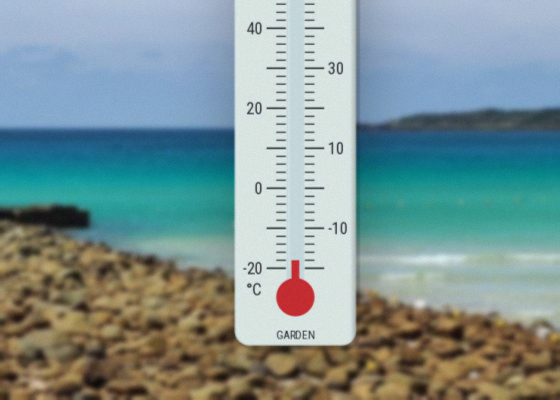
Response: {"value": -18, "unit": "°C"}
